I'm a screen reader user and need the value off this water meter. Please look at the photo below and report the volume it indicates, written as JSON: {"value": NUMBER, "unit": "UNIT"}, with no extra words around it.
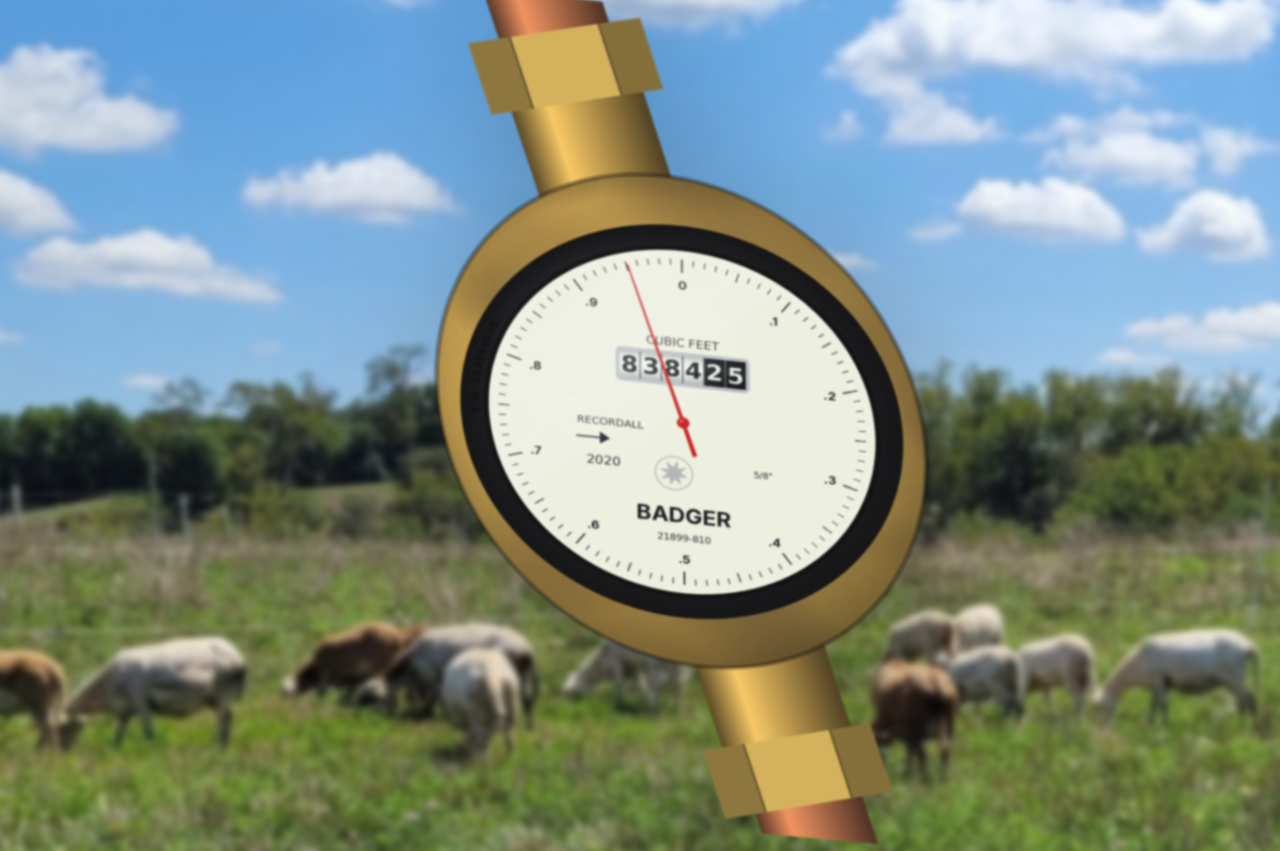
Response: {"value": 838424.95, "unit": "ft³"}
